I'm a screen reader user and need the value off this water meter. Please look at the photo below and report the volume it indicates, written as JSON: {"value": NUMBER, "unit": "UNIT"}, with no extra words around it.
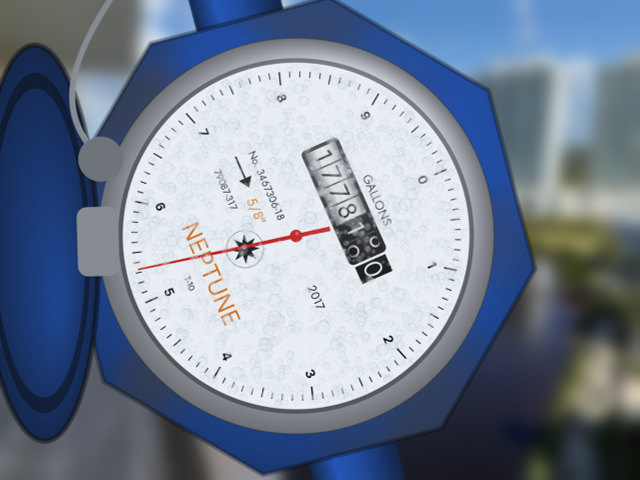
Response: {"value": 1778185.3, "unit": "gal"}
